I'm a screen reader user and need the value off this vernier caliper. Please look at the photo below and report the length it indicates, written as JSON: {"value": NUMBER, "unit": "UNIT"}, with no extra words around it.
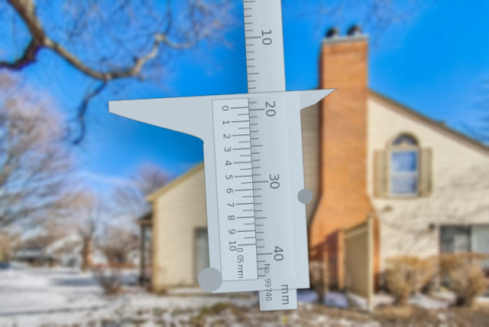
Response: {"value": 19.6, "unit": "mm"}
